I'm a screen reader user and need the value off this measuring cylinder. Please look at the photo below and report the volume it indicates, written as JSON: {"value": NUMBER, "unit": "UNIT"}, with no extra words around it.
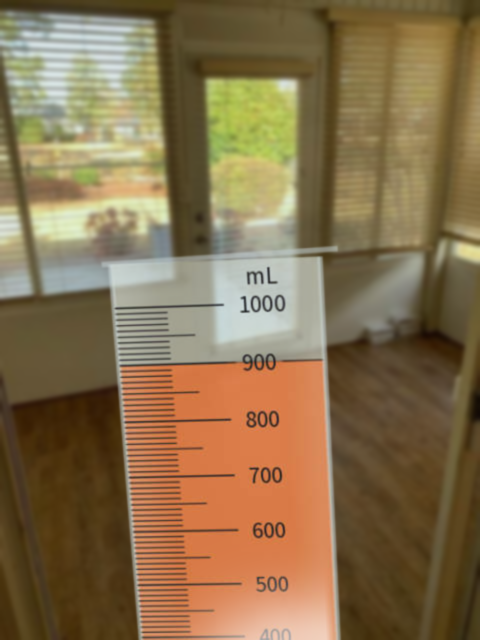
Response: {"value": 900, "unit": "mL"}
